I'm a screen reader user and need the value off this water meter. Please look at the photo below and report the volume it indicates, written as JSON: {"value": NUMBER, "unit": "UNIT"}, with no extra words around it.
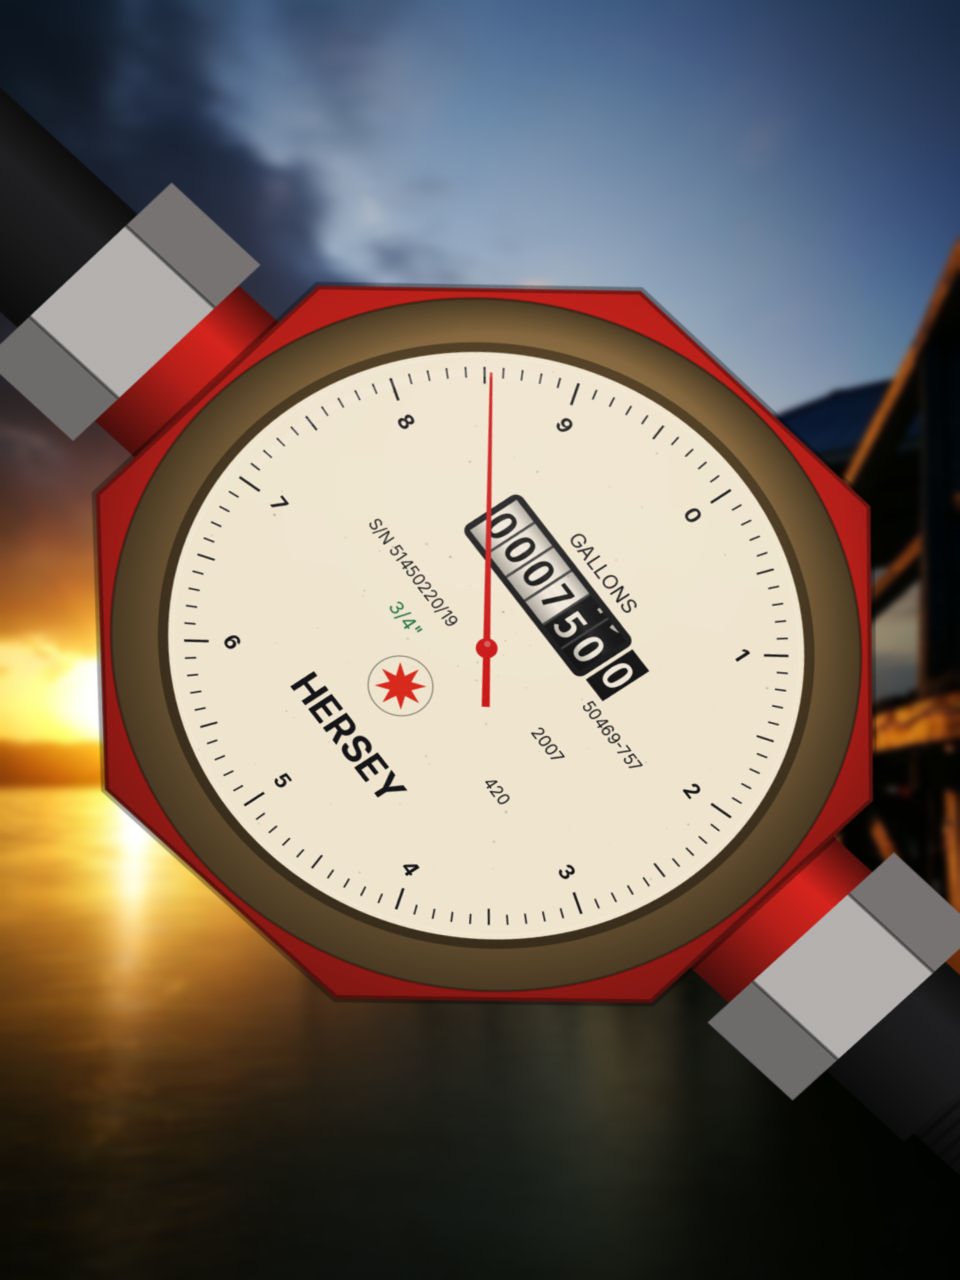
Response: {"value": 7498.5, "unit": "gal"}
